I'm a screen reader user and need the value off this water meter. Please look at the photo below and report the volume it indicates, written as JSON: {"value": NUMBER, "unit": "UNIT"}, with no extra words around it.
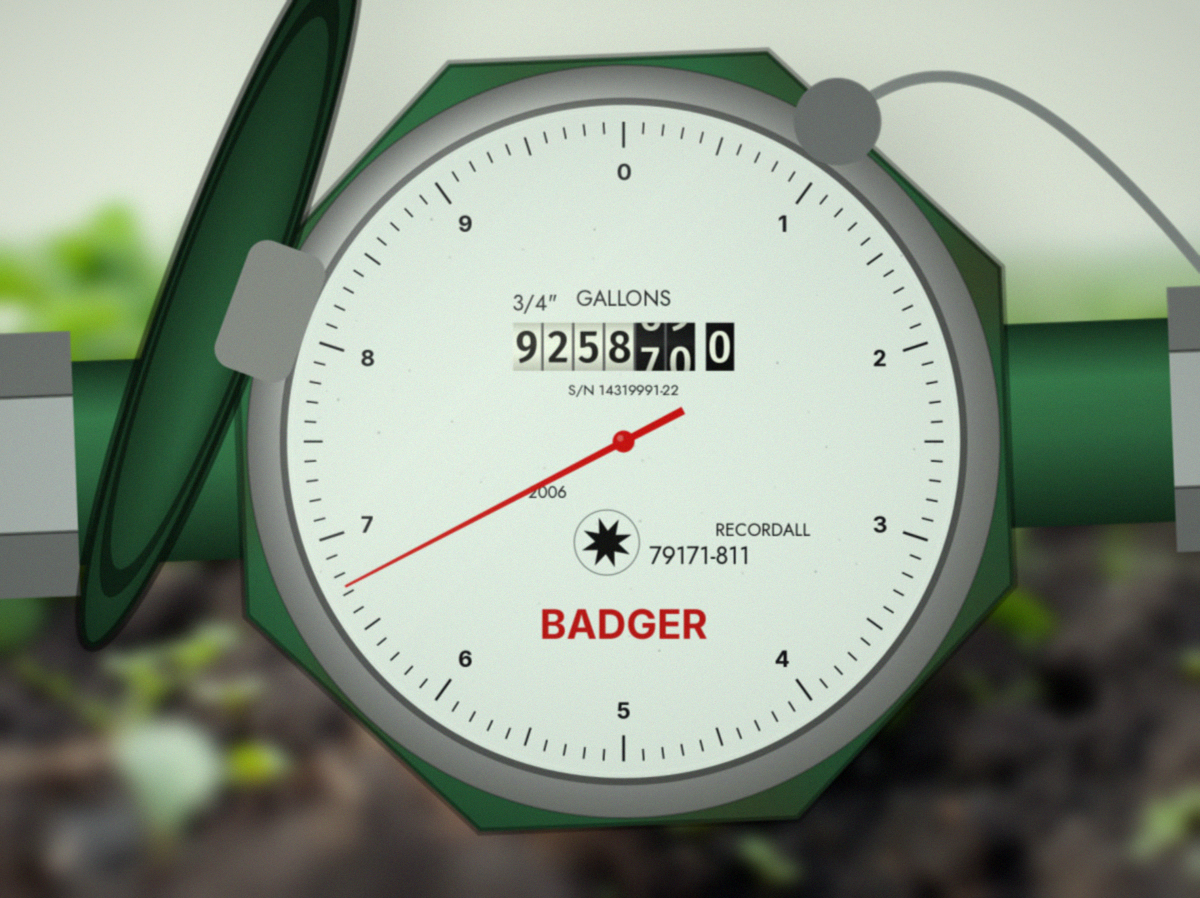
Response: {"value": 9258696.7, "unit": "gal"}
